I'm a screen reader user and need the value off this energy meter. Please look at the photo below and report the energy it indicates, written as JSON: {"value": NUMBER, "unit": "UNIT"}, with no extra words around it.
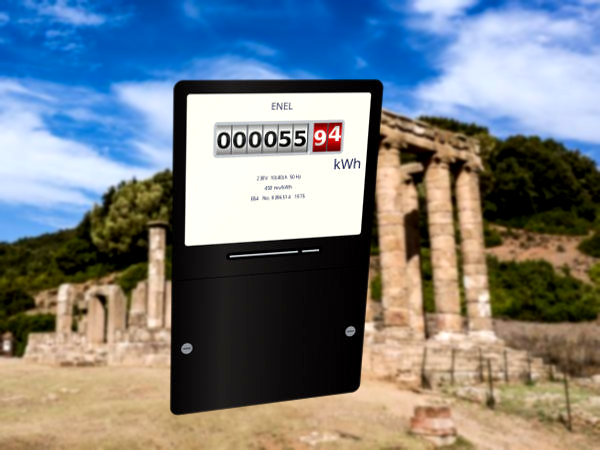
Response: {"value": 55.94, "unit": "kWh"}
